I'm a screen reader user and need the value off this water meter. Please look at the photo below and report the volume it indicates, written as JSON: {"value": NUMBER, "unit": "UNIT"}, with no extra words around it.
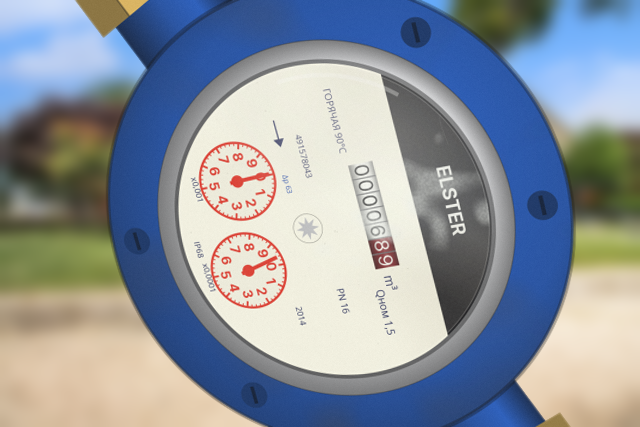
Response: {"value": 6.8899, "unit": "m³"}
